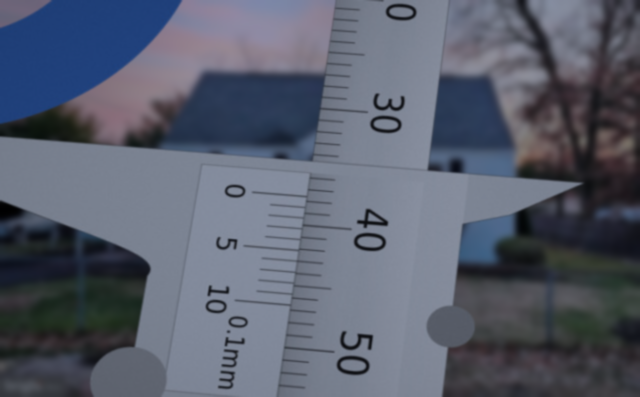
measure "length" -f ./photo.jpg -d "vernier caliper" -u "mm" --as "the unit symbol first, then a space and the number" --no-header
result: mm 37.6
